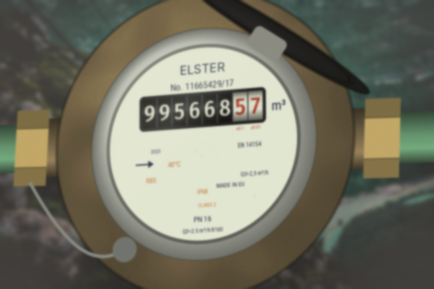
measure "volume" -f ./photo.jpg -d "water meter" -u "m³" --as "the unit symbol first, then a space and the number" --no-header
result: m³ 995668.57
